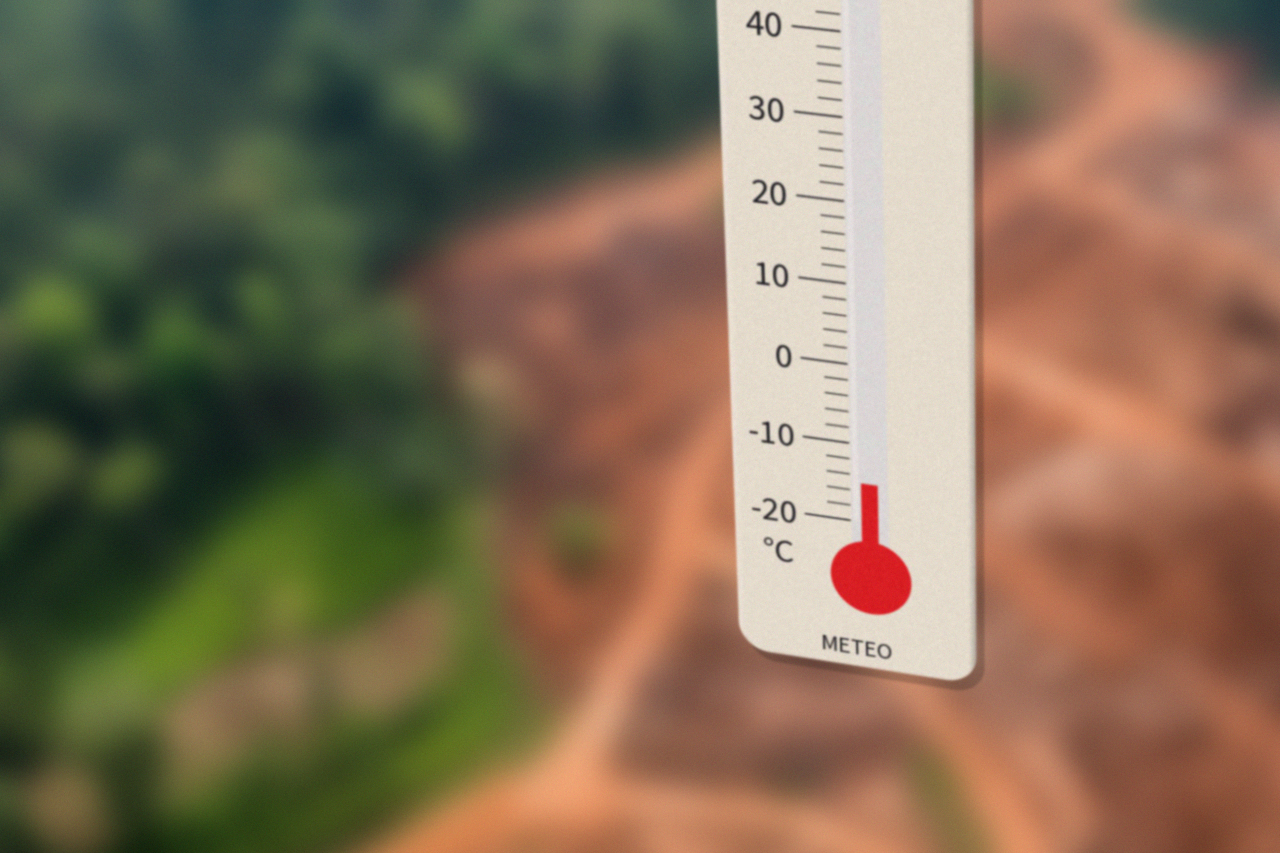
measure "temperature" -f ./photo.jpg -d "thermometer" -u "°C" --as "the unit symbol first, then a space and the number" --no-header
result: °C -15
